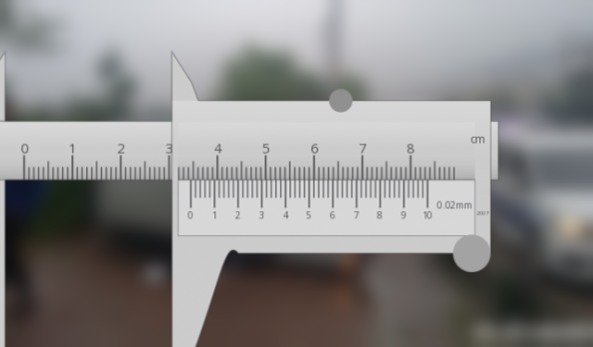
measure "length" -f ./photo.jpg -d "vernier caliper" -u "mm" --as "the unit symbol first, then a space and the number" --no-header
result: mm 34.5
